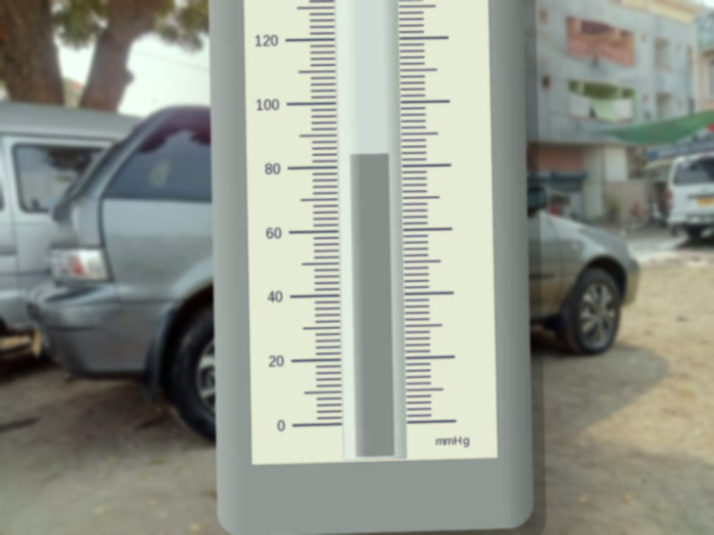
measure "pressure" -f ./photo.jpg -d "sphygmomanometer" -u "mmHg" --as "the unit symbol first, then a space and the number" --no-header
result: mmHg 84
